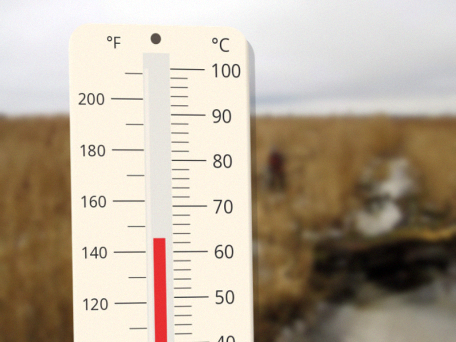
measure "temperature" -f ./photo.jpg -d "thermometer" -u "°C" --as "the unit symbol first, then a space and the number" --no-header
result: °C 63
